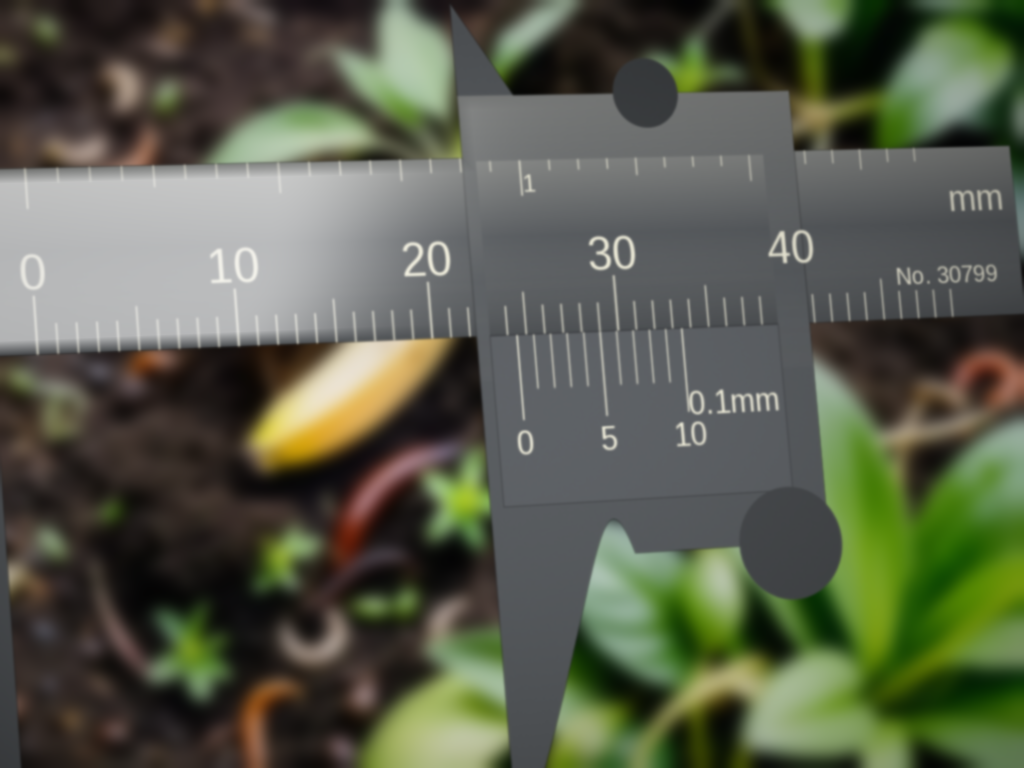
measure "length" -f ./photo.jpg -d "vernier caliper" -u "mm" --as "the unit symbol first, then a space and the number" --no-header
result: mm 24.5
